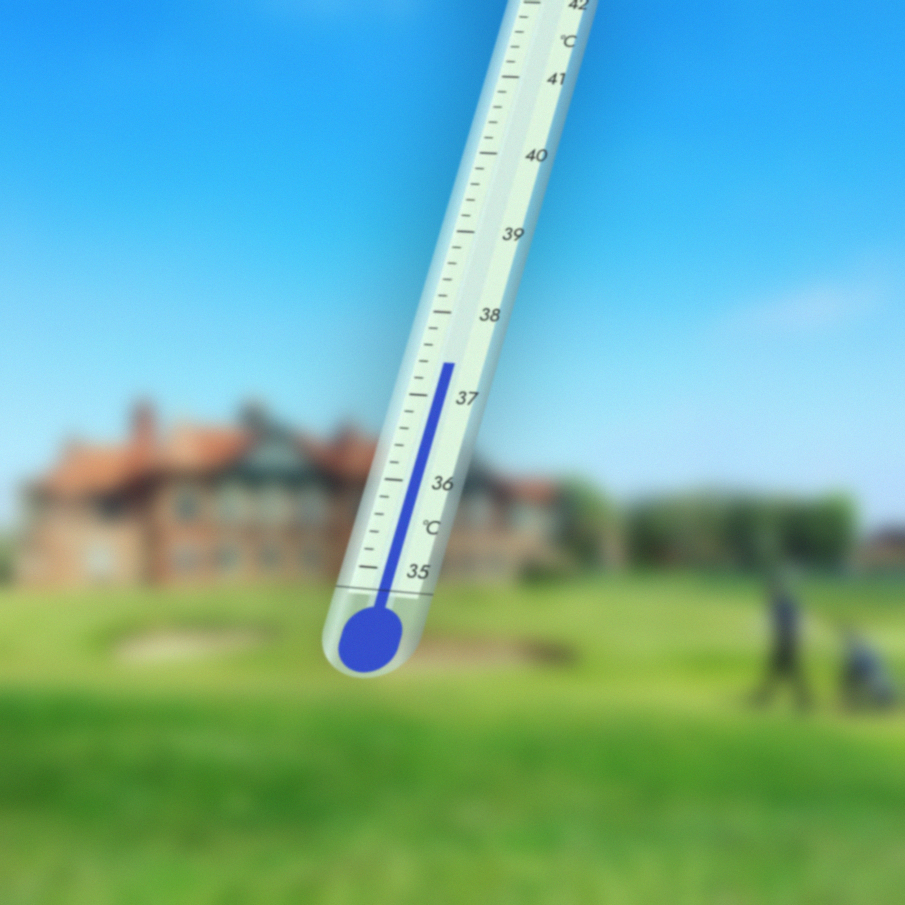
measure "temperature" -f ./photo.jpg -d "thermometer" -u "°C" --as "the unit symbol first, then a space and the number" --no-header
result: °C 37.4
